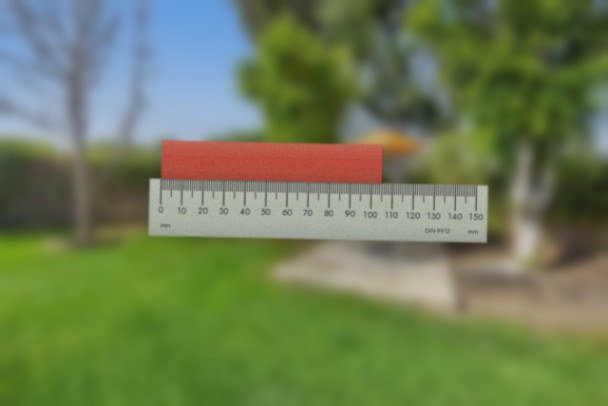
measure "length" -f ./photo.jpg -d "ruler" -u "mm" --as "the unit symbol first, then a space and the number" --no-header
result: mm 105
